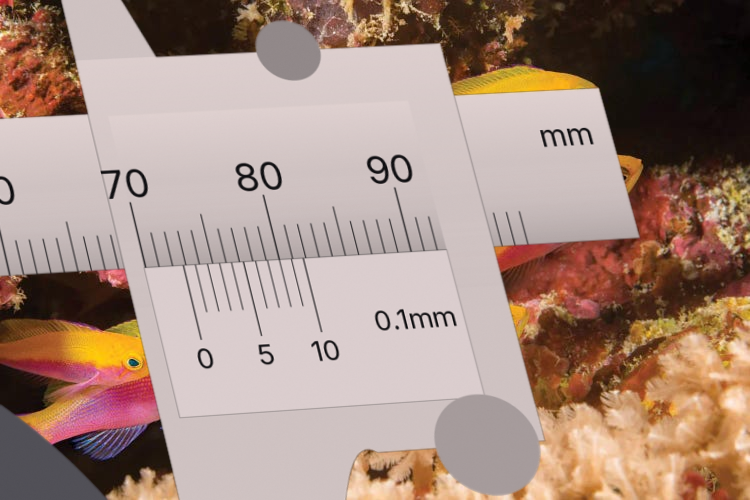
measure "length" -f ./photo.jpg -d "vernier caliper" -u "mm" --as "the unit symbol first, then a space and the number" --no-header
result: mm 72.8
